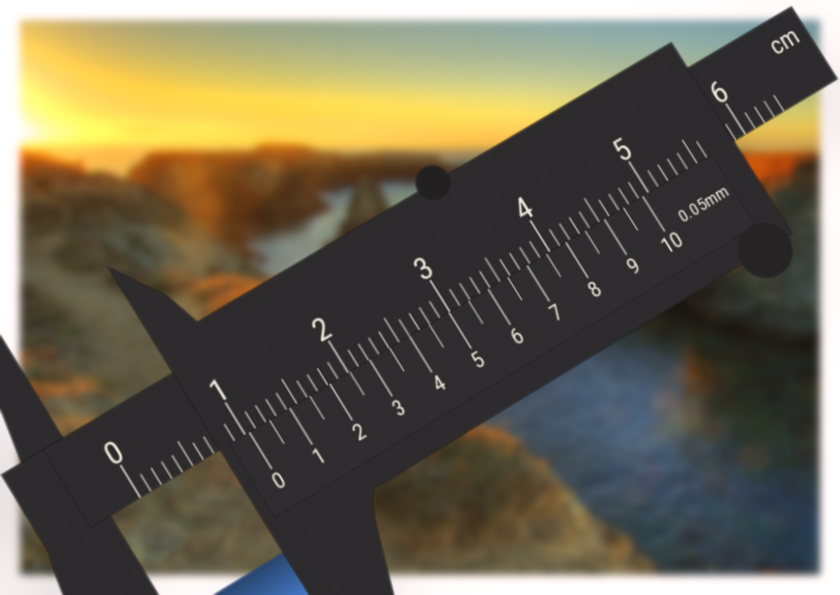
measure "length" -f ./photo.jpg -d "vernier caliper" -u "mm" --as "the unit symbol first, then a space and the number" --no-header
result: mm 10.4
